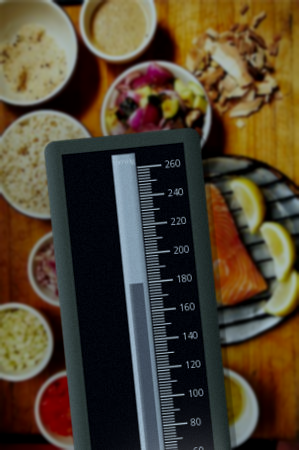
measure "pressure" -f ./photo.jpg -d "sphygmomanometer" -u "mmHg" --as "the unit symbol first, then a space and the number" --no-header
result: mmHg 180
